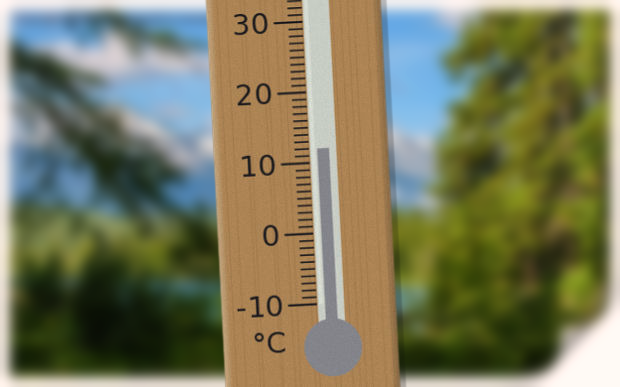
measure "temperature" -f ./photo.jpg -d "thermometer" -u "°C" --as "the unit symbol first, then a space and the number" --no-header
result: °C 12
